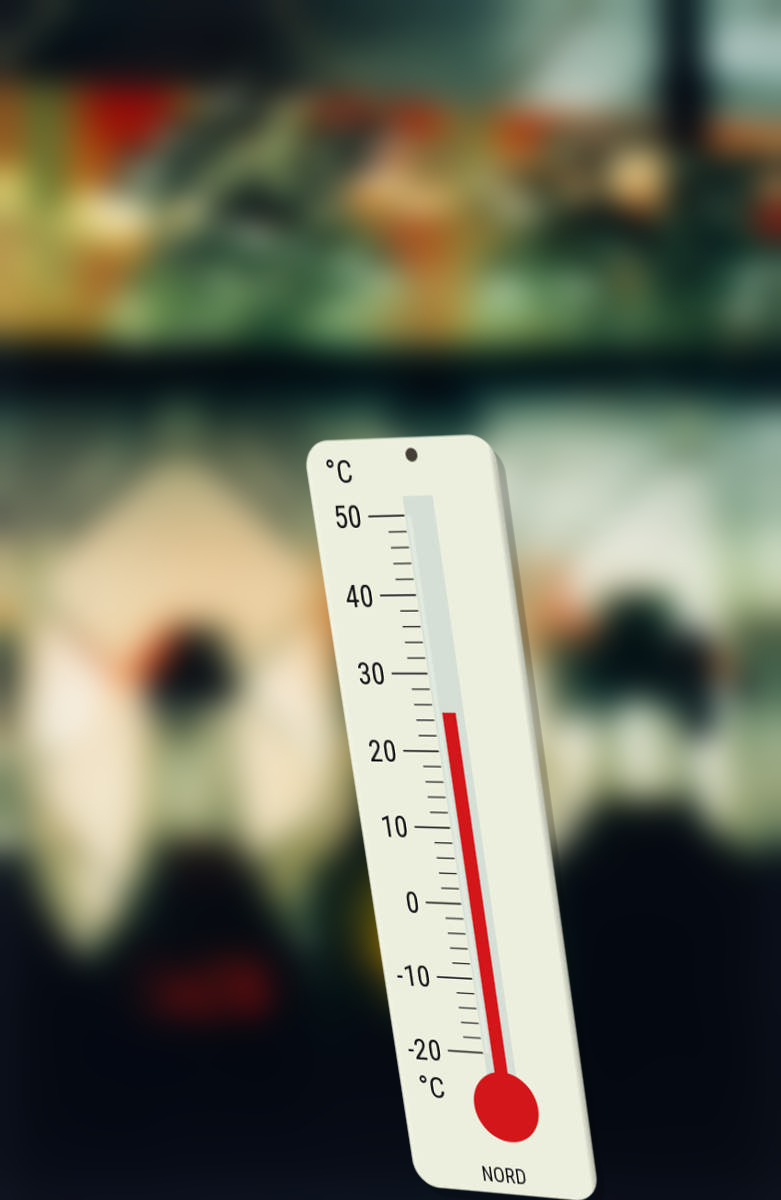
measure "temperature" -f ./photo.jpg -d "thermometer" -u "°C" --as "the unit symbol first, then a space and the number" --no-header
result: °C 25
